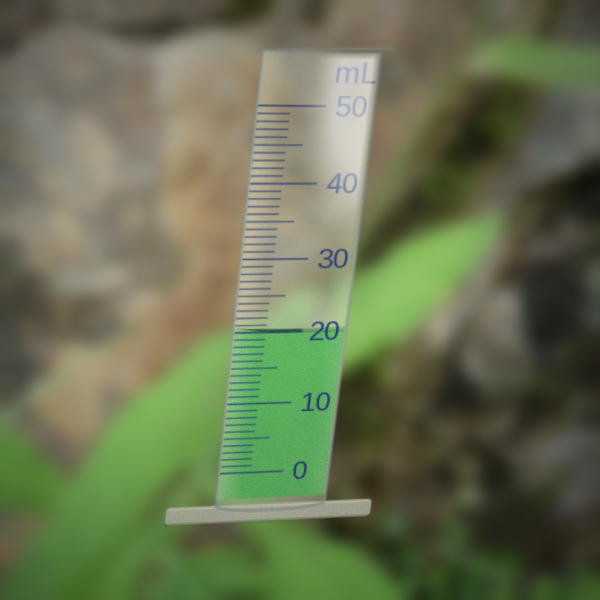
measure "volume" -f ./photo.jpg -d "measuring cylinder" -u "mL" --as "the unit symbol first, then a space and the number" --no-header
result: mL 20
